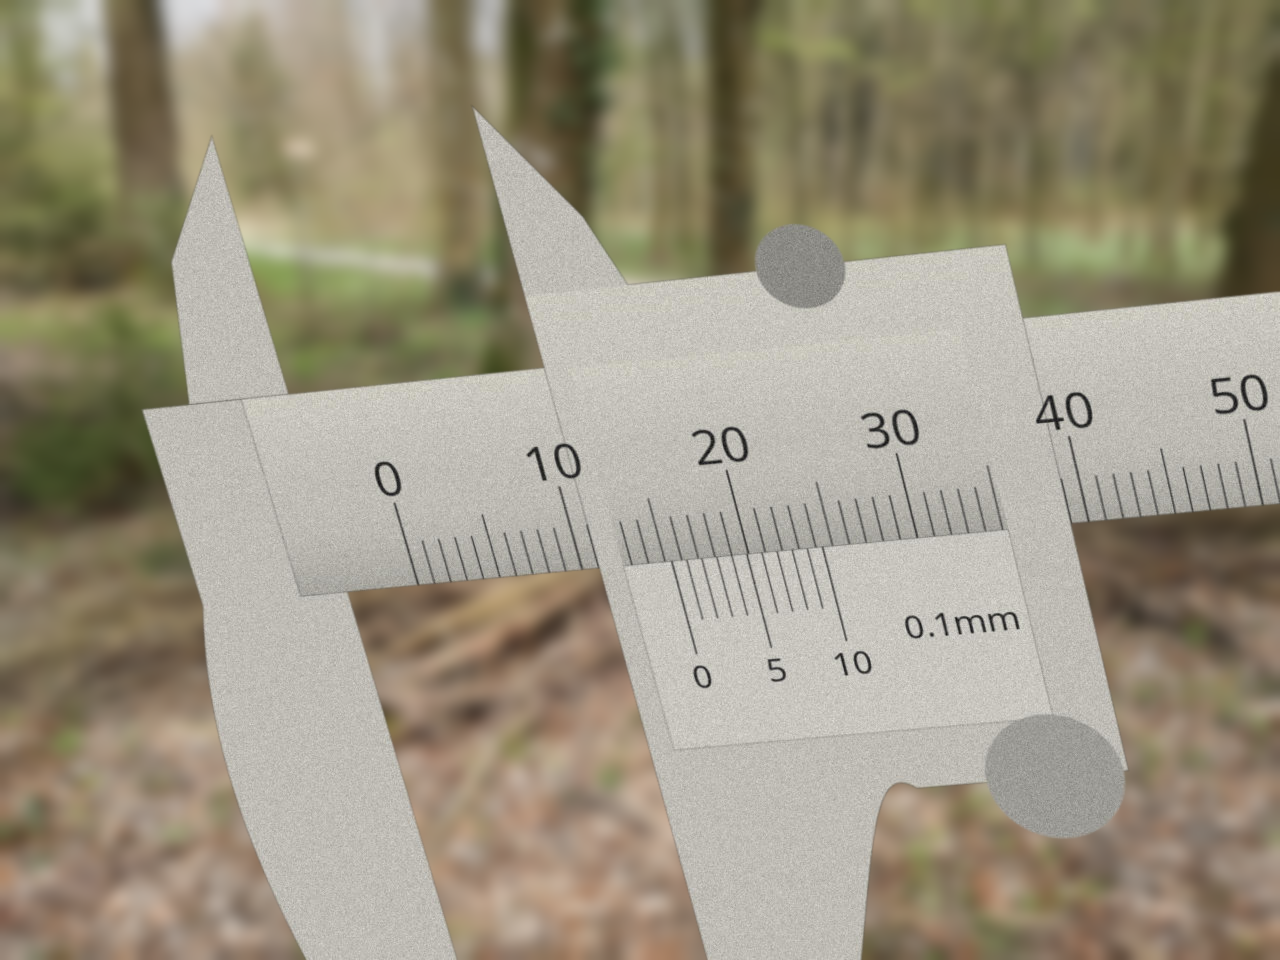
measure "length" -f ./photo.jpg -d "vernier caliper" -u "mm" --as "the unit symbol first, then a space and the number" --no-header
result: mm 15.4
